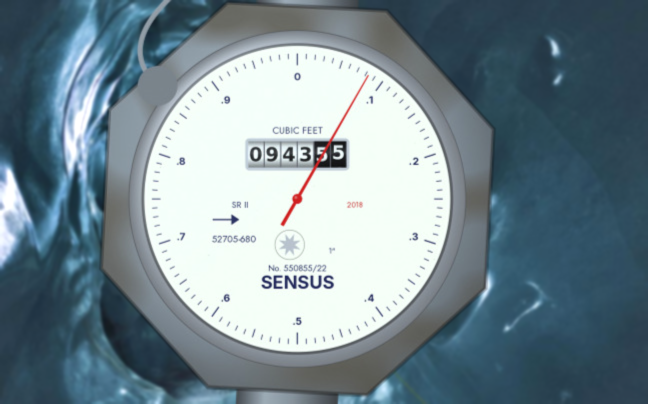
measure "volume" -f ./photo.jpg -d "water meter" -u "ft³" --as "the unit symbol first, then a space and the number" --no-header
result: ft³ 94355.08
